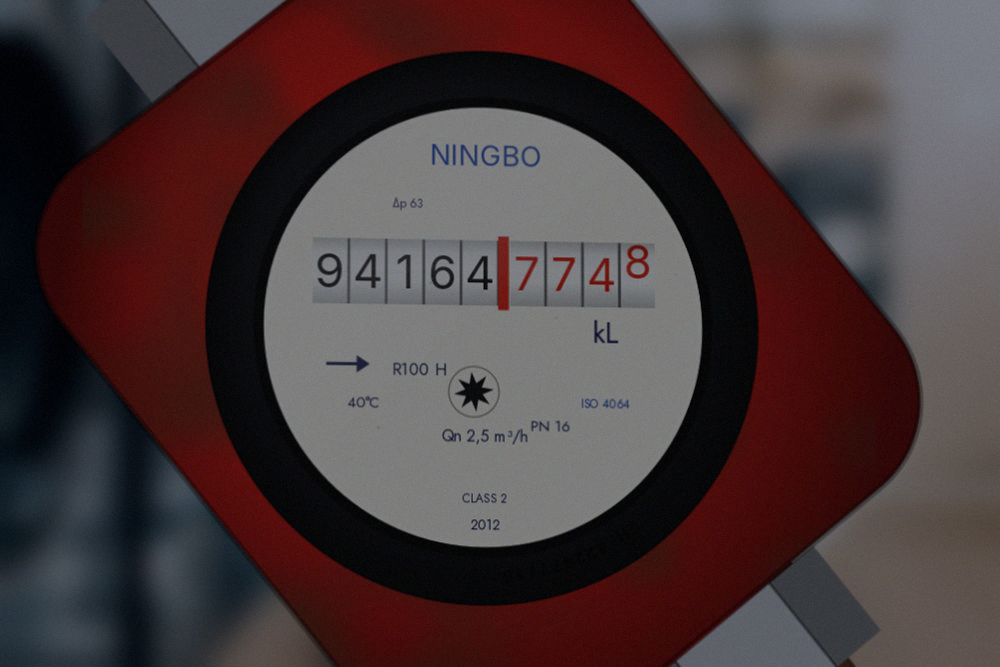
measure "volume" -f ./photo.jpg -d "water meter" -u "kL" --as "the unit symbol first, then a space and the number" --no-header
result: kL 94164.7748
